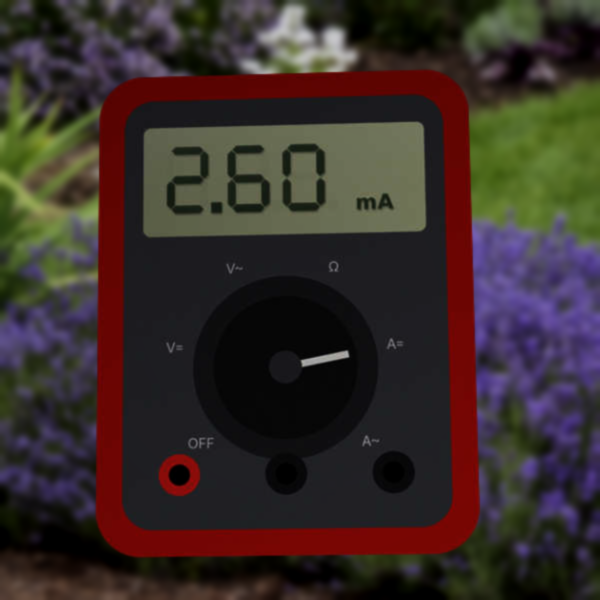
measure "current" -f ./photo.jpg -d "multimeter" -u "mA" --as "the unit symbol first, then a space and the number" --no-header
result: mA 2.60
